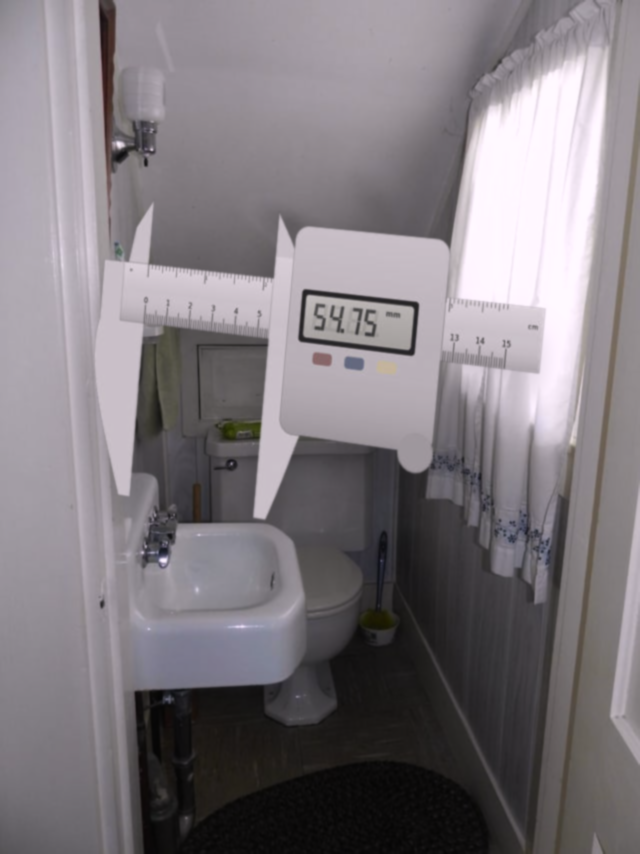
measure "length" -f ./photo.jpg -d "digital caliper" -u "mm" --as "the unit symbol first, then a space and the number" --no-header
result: mm 54.75
